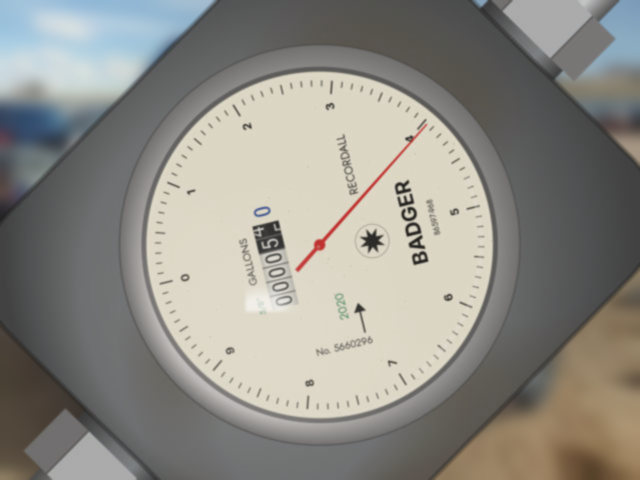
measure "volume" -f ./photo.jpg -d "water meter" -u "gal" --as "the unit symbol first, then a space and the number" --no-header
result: gal 544.0
